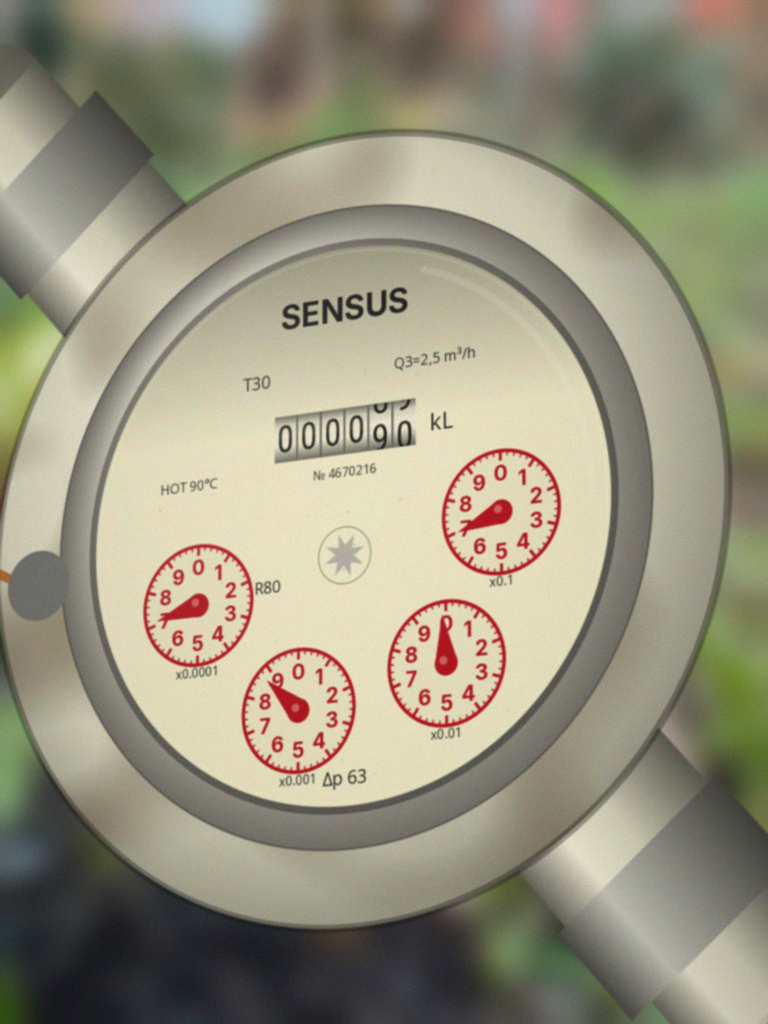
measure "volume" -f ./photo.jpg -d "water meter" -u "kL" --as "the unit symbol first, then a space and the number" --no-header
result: kL 89.6987
